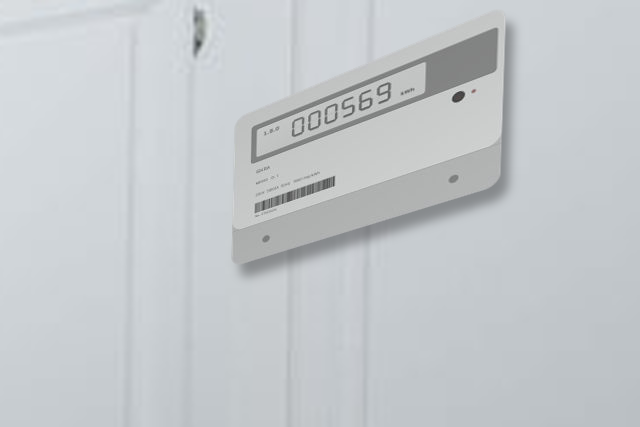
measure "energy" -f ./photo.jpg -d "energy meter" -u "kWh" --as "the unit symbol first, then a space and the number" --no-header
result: kWh 569
